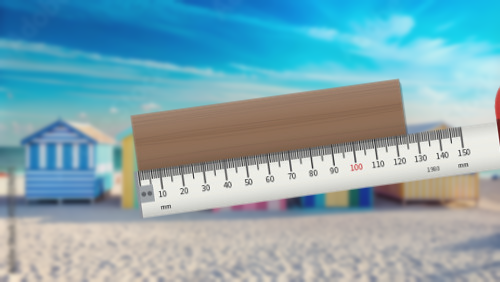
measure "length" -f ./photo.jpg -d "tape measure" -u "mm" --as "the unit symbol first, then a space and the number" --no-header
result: mm 125
